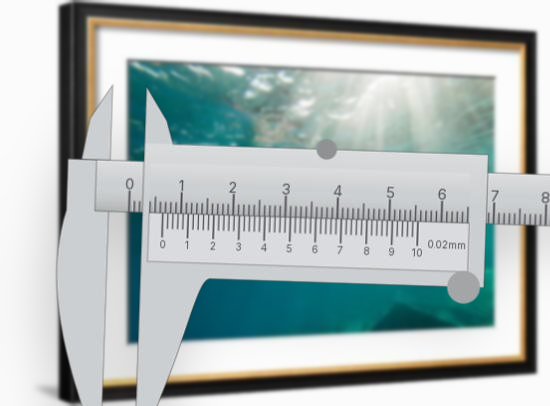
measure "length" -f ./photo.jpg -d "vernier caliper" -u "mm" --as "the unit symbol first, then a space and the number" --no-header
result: mm 6.5
